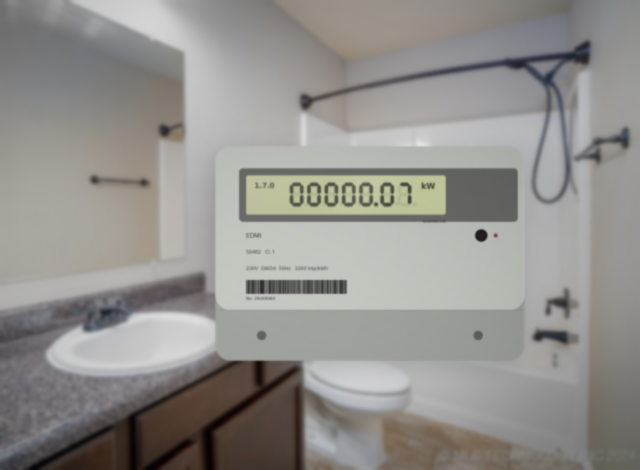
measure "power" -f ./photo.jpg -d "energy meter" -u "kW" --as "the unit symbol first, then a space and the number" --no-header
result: kW 0.07
